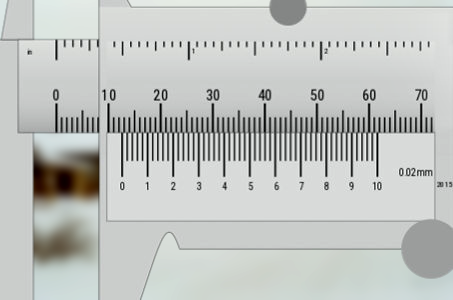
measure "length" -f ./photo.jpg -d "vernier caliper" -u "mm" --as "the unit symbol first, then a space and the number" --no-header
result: mm 12.6
